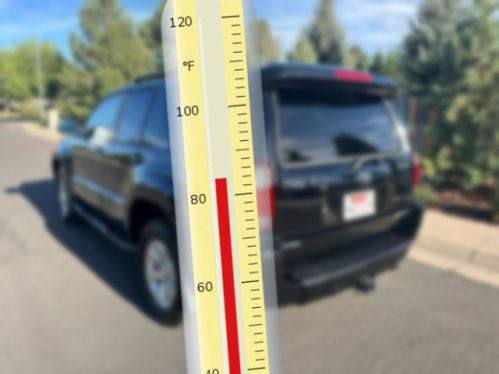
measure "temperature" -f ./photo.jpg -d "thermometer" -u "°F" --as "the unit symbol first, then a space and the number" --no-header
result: °F 84
